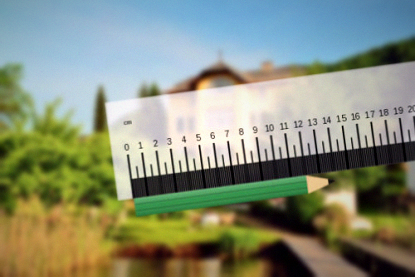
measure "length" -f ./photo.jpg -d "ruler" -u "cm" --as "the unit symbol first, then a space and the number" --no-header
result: cm 14
